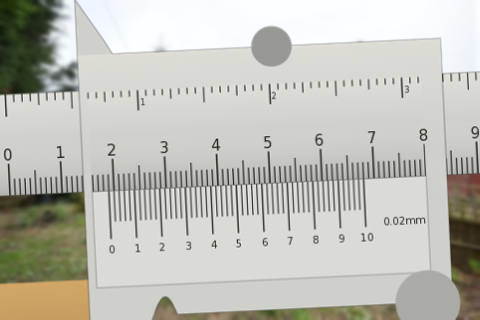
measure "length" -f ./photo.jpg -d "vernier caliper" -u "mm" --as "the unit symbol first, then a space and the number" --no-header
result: mm 19.0
